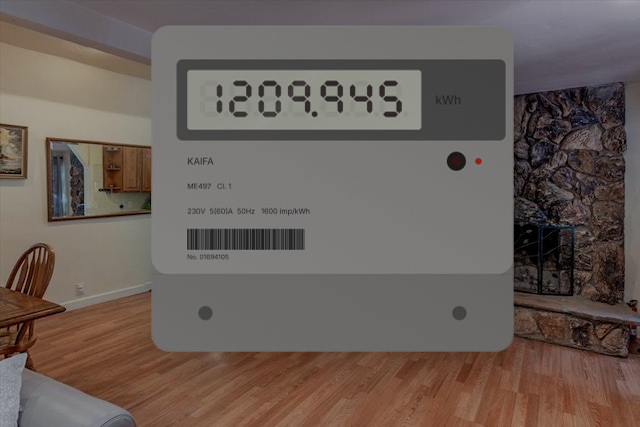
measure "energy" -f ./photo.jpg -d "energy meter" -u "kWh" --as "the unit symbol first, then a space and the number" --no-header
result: kWh 1209.945
